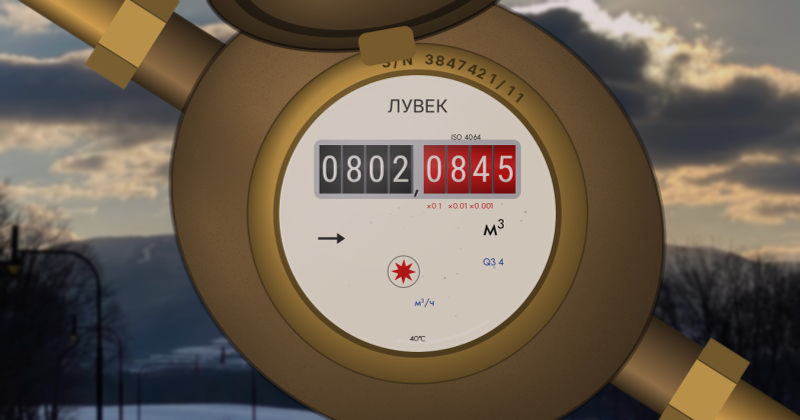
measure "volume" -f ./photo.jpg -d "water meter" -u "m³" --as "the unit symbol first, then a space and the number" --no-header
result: m³ 802.0845
